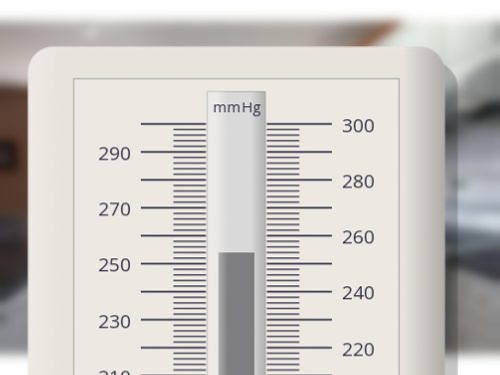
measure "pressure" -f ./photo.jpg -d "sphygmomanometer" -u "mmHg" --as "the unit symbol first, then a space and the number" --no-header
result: mmHg 254
